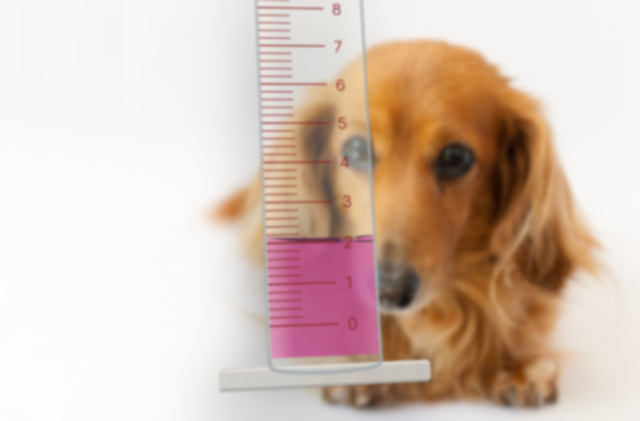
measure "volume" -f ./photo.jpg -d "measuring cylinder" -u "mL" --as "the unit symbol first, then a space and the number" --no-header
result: mL 2
